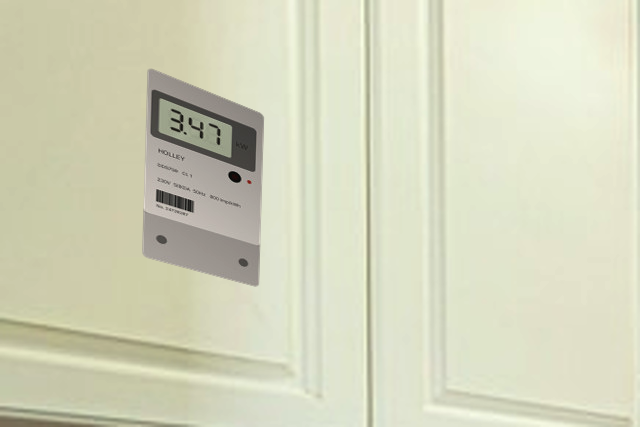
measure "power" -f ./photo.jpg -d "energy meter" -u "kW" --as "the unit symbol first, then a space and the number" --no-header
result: kW 3.47
